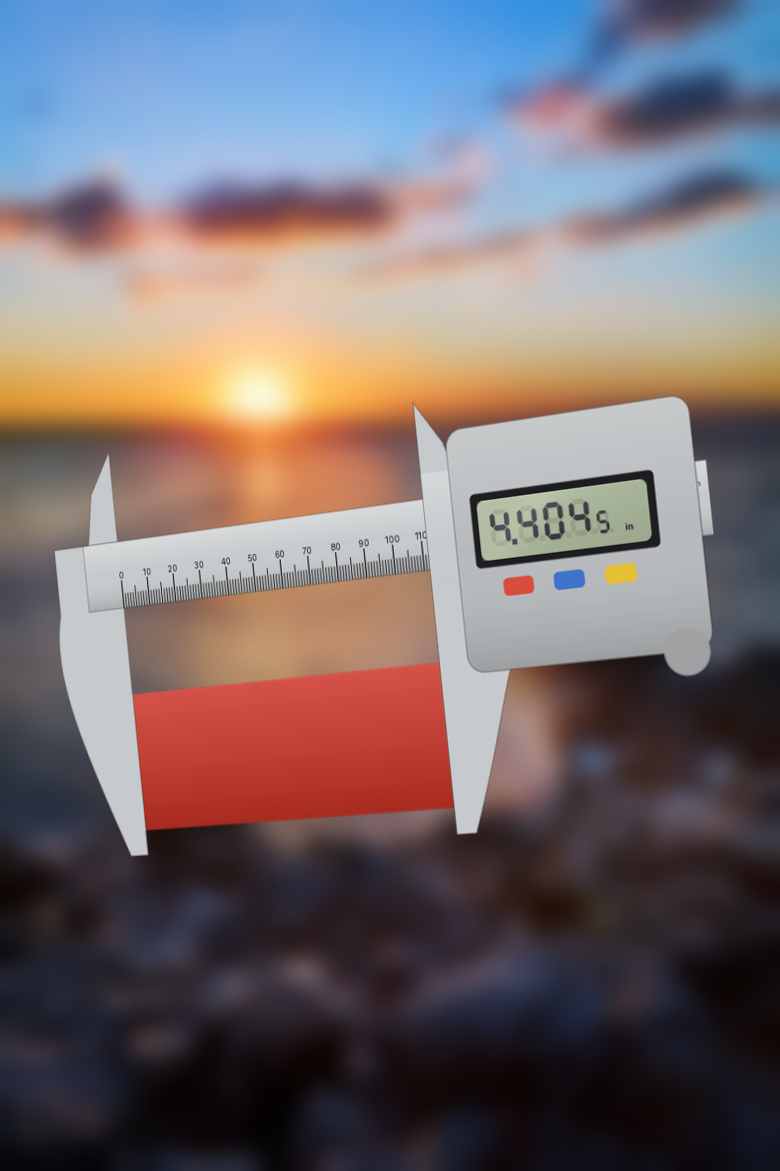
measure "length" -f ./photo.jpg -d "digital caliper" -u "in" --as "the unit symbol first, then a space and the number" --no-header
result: in 4.4045
